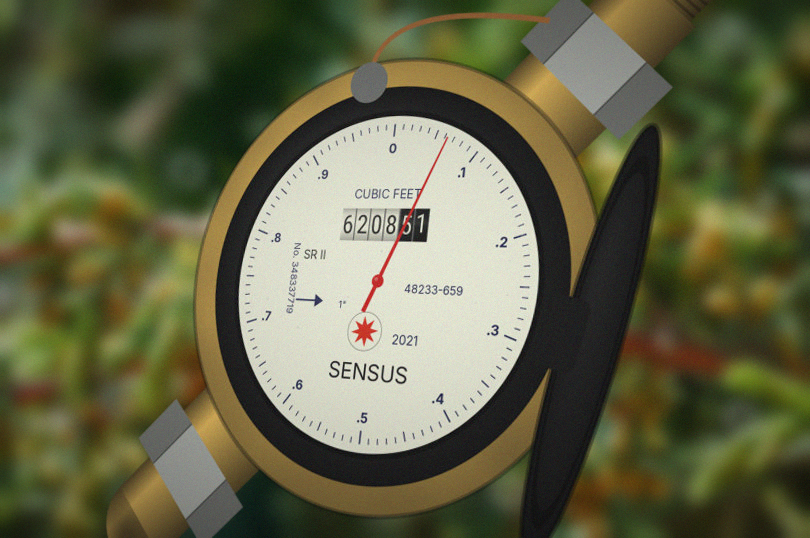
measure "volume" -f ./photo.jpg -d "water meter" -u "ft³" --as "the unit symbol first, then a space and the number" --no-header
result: ft³ 620851.06
